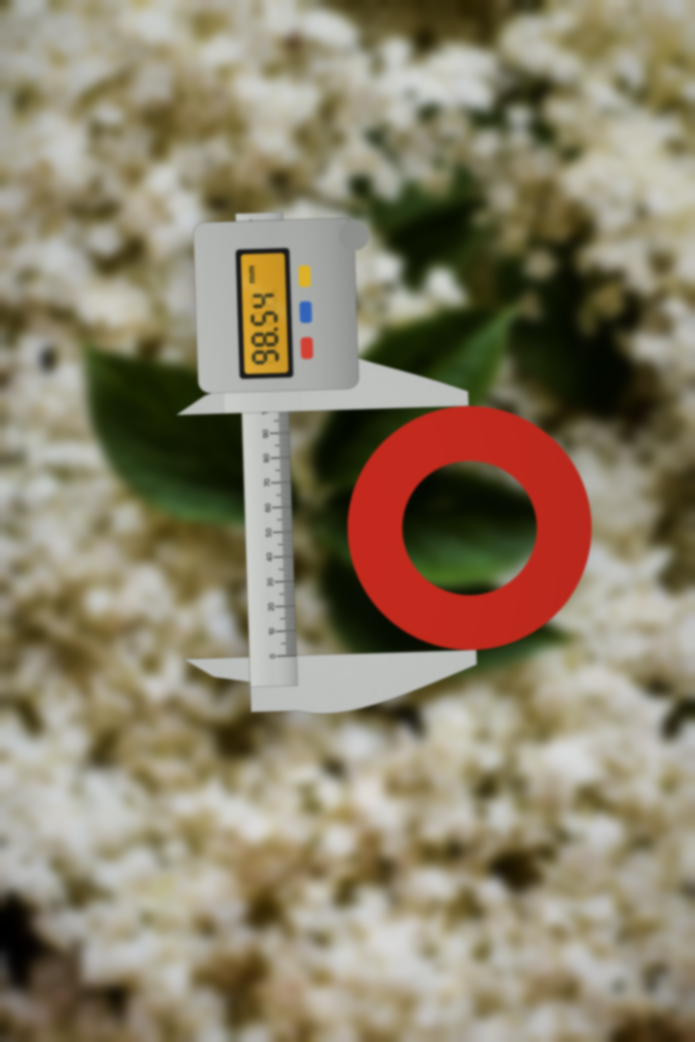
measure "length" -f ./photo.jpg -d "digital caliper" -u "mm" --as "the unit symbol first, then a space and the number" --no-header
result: mm 98.54
